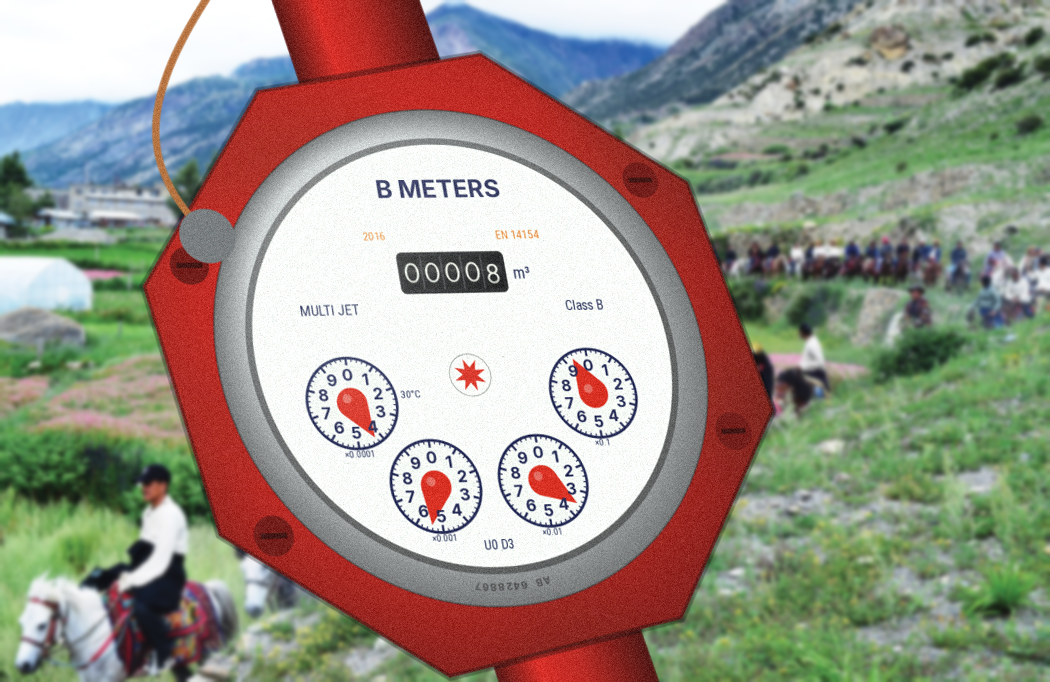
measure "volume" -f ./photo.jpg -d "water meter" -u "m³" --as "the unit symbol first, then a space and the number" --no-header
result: m³ 7.9354
